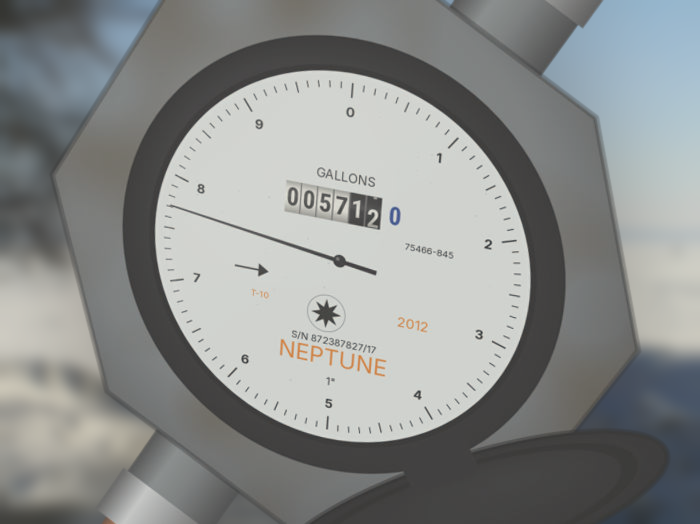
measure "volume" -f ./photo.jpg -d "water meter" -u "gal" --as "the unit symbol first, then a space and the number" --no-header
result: gal 57117.7
